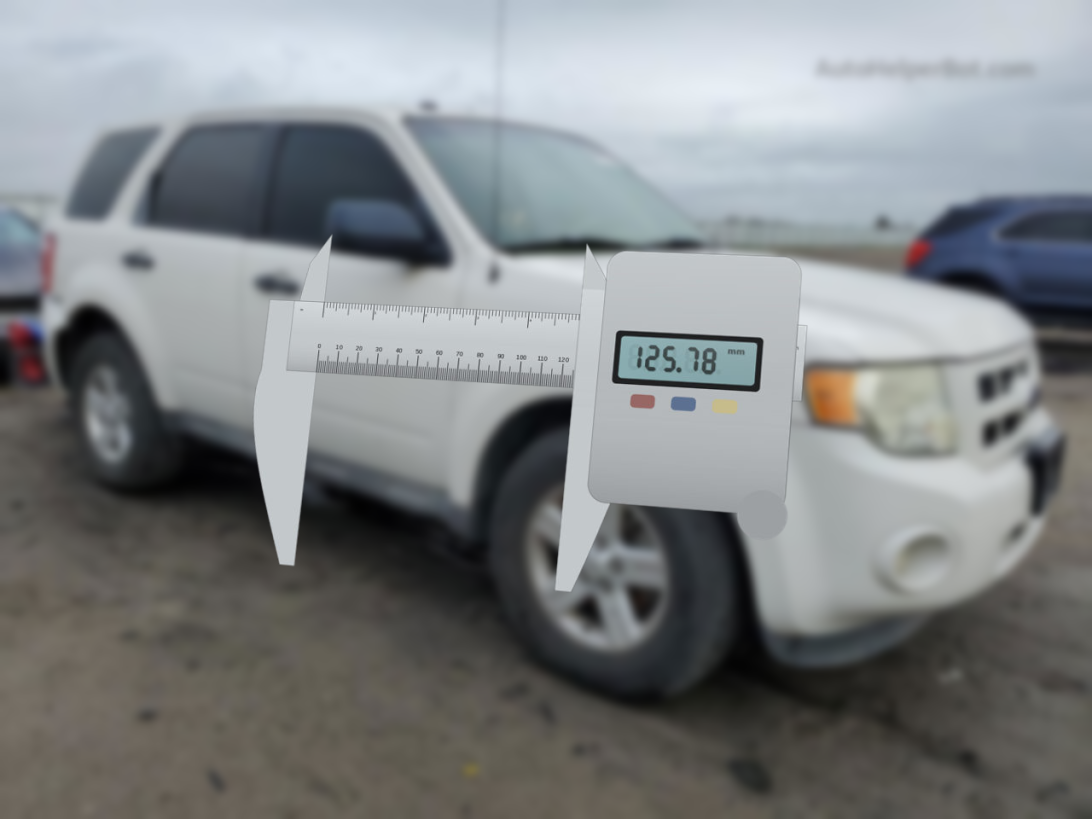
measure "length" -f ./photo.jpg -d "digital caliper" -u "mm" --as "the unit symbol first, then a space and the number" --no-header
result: mm 125.78
